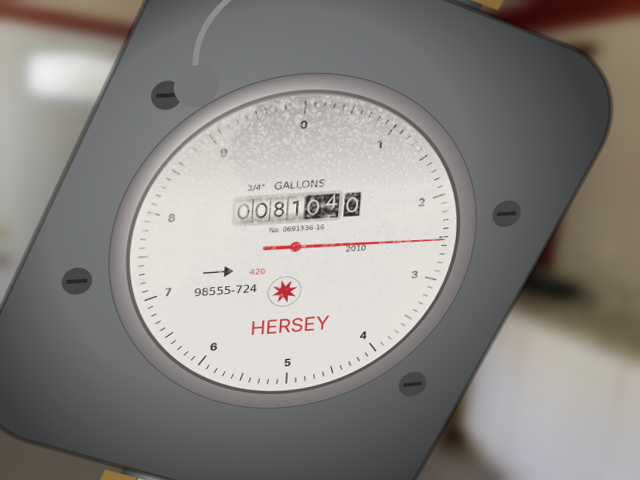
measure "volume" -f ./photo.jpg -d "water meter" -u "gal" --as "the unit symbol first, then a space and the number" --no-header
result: gal 81042.5
